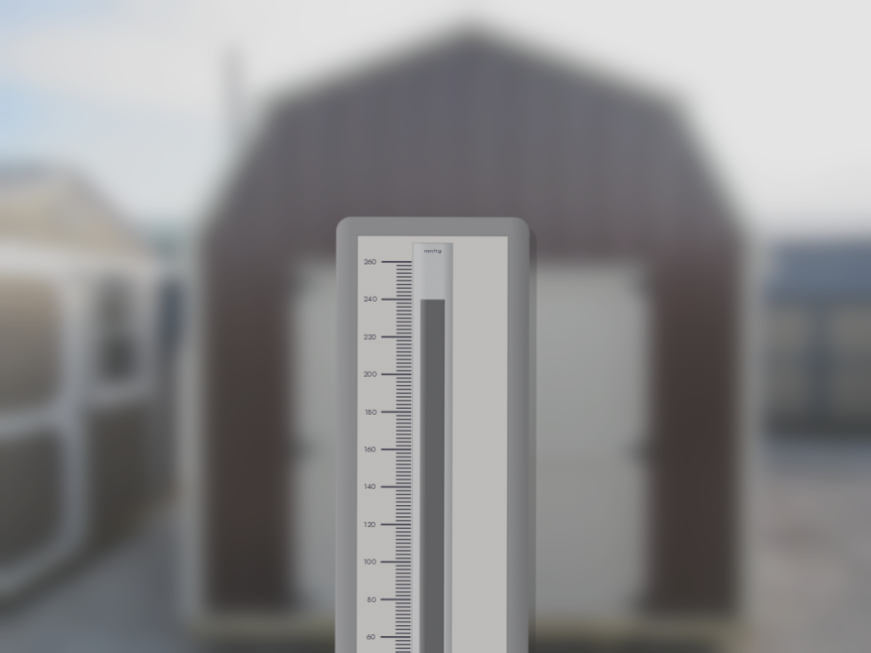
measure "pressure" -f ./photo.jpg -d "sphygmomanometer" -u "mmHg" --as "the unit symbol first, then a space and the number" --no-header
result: mmHg 240
